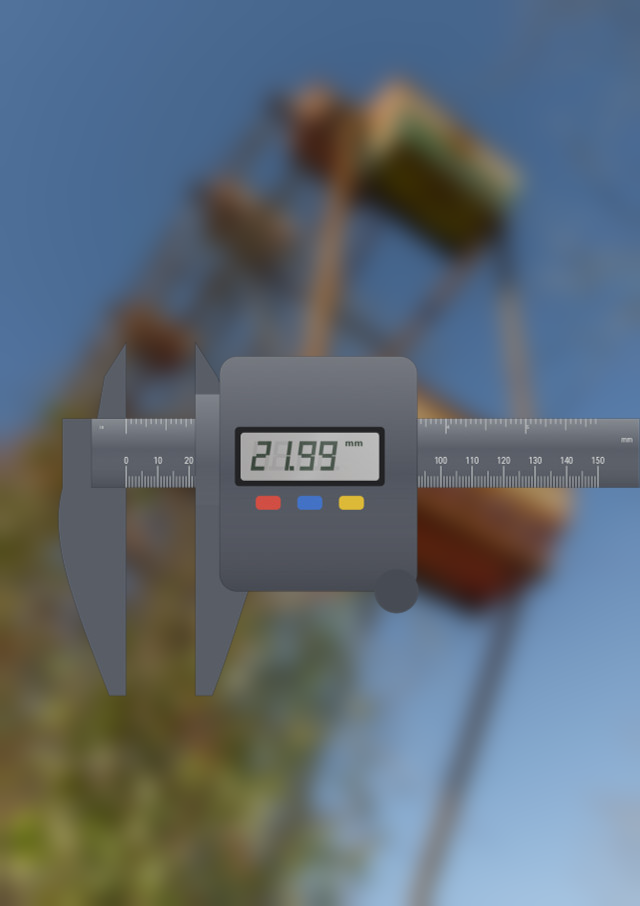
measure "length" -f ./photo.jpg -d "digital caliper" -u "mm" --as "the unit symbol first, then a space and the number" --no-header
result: mm 21.99
